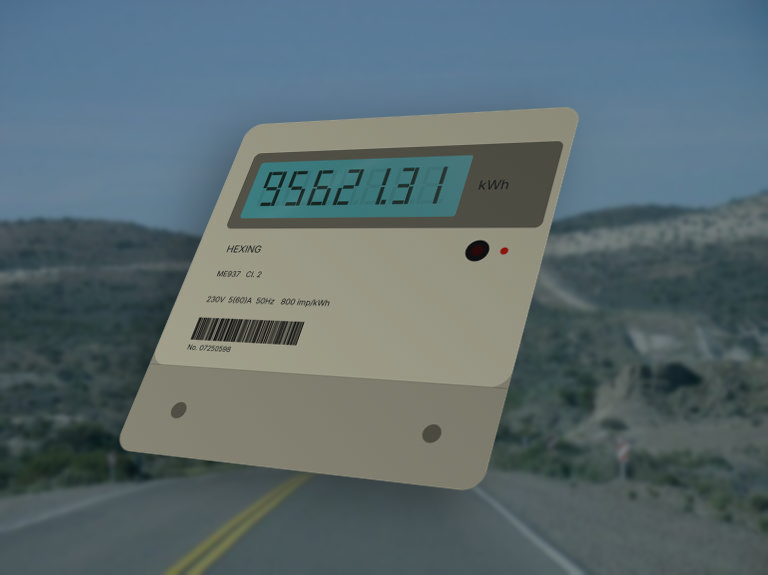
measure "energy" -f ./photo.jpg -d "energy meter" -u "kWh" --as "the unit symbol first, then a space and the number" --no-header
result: kWh 95621.31
